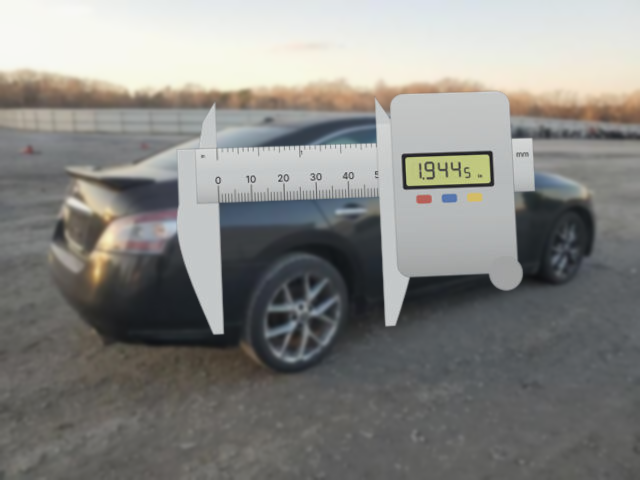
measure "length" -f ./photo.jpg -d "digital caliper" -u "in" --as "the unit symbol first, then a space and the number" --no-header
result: in 1.9445
